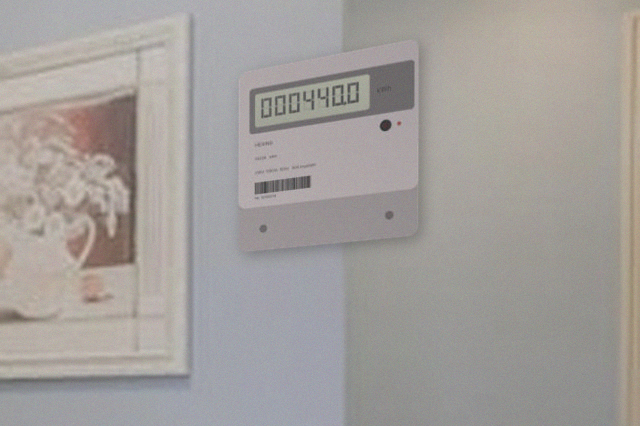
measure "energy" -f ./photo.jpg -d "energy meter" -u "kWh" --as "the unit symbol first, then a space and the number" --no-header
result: kWh 440.0
